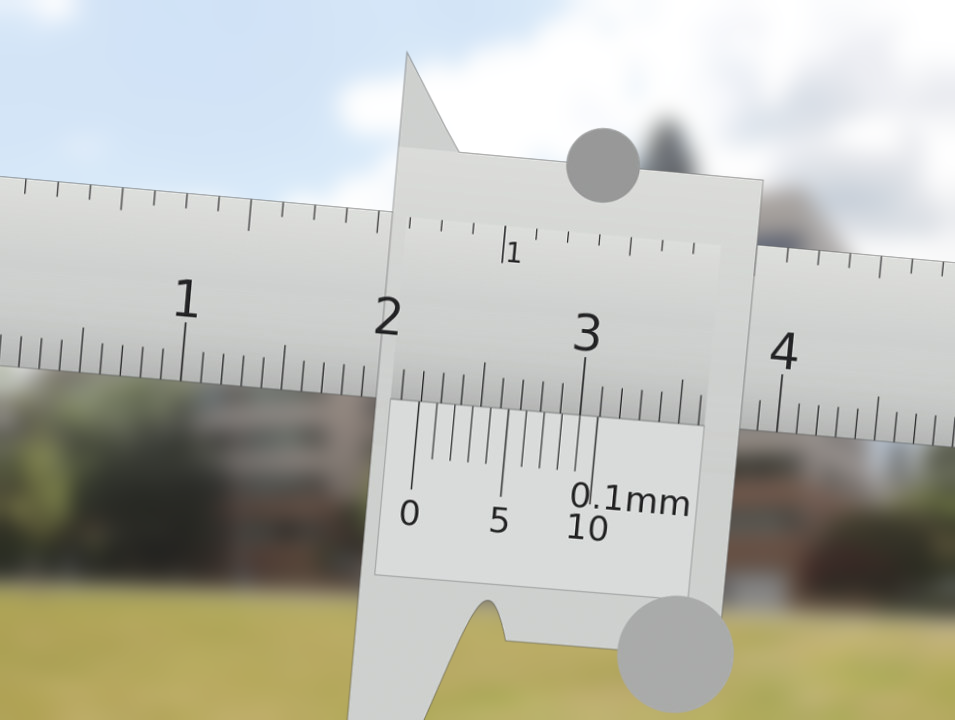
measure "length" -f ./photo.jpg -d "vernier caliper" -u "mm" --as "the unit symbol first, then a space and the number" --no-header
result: mm 21.9
